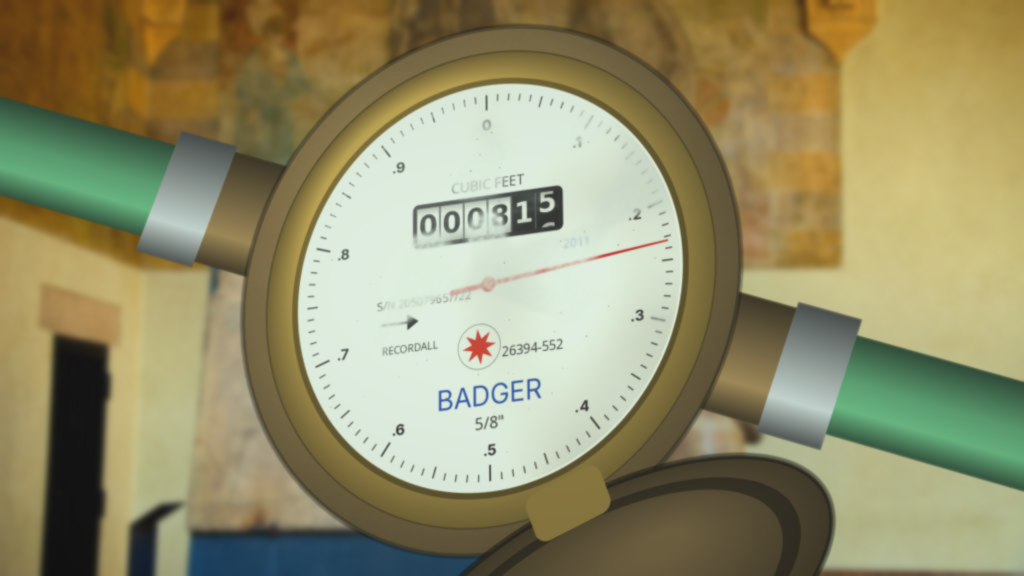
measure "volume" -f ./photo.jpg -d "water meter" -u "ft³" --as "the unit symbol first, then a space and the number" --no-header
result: ft³ 815.23
